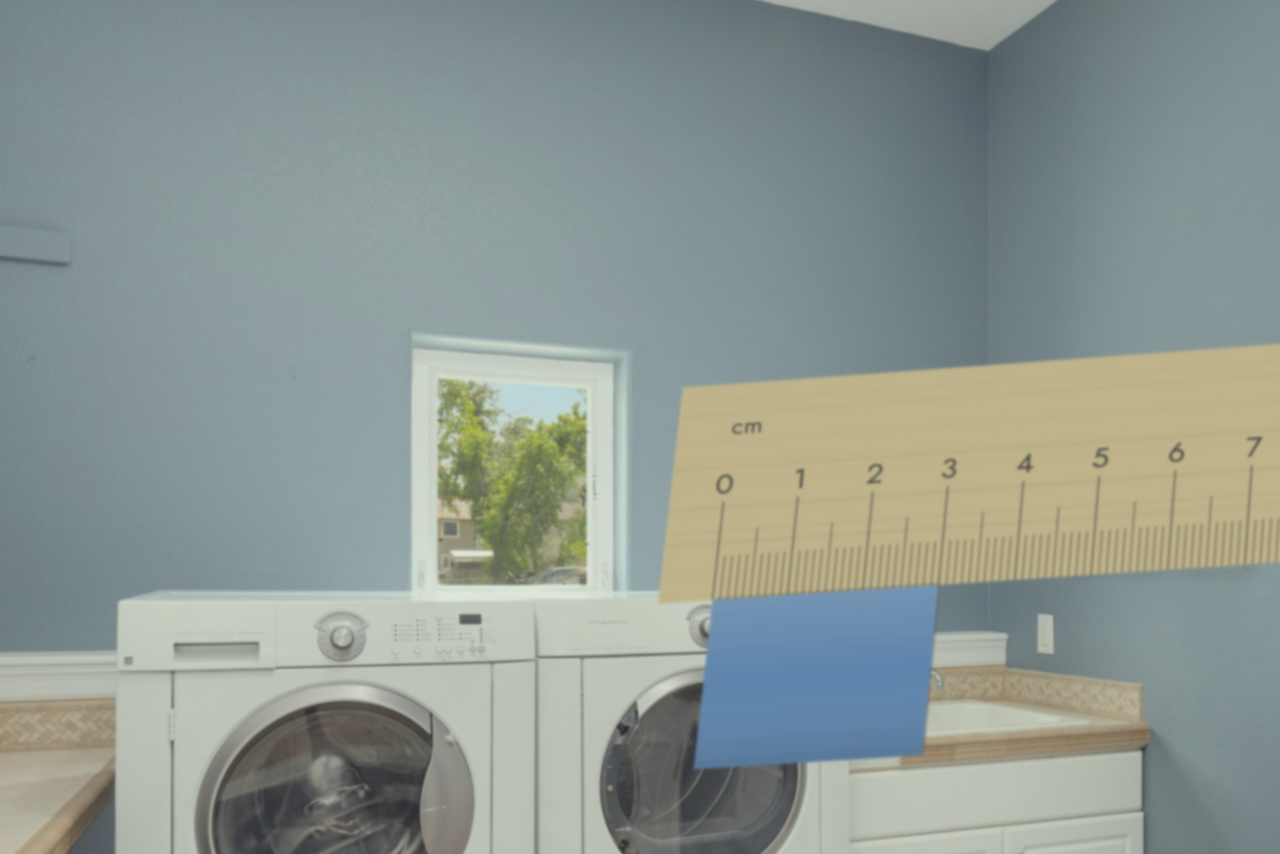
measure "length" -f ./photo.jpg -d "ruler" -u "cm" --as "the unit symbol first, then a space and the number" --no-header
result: cm 3
